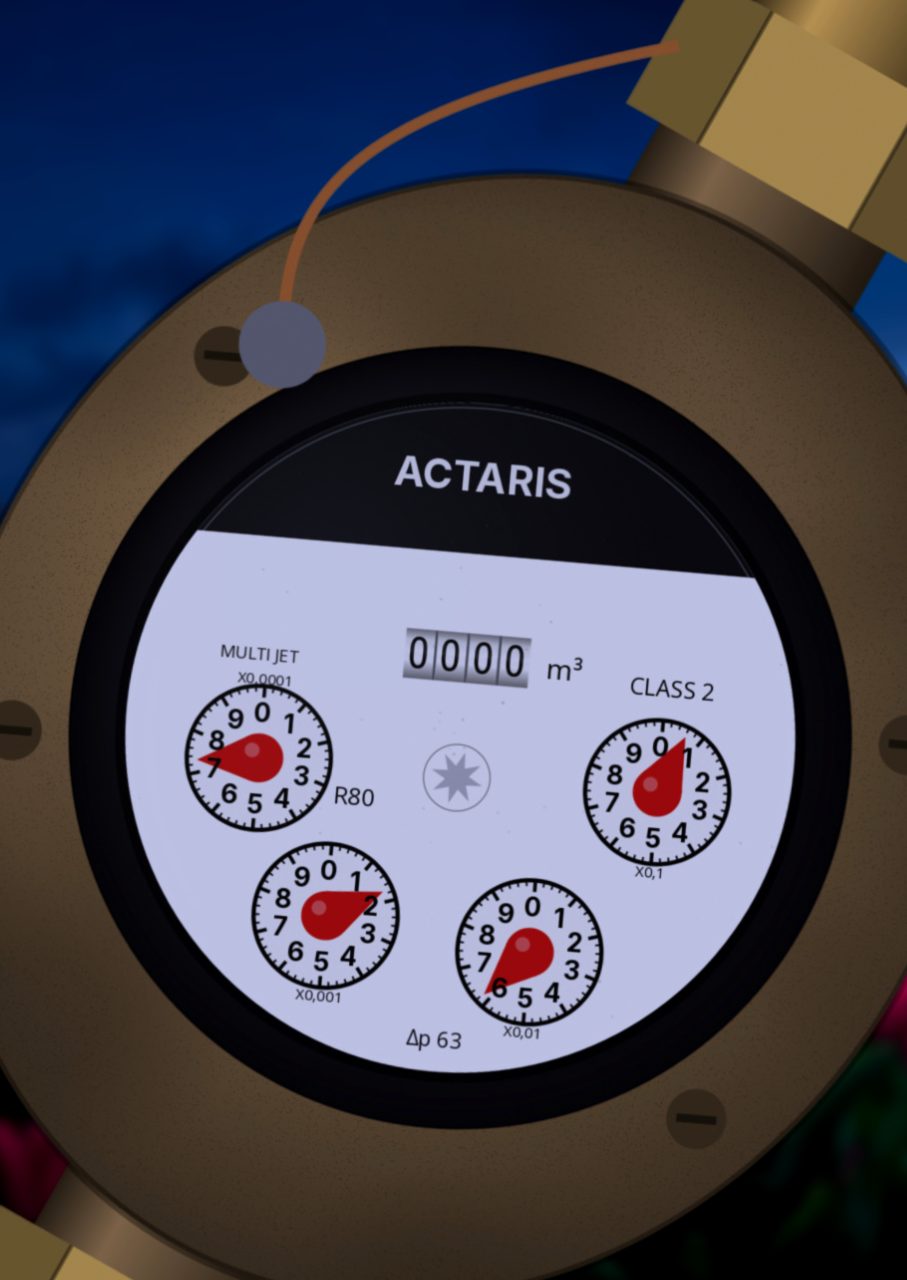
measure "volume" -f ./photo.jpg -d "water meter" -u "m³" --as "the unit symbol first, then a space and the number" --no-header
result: m³ 0.0617
